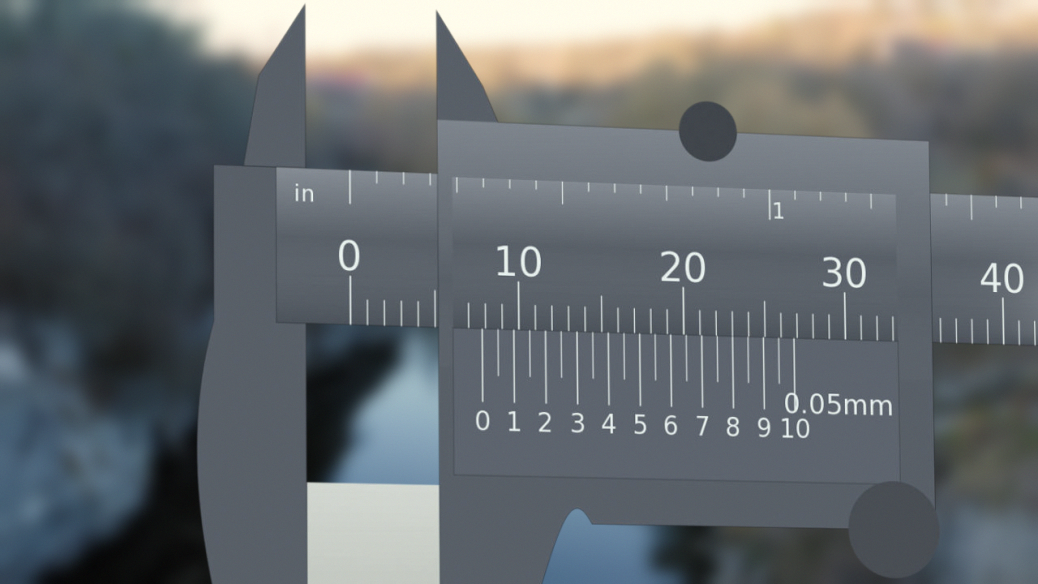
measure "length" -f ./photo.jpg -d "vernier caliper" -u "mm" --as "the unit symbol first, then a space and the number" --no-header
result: mm 7.8
